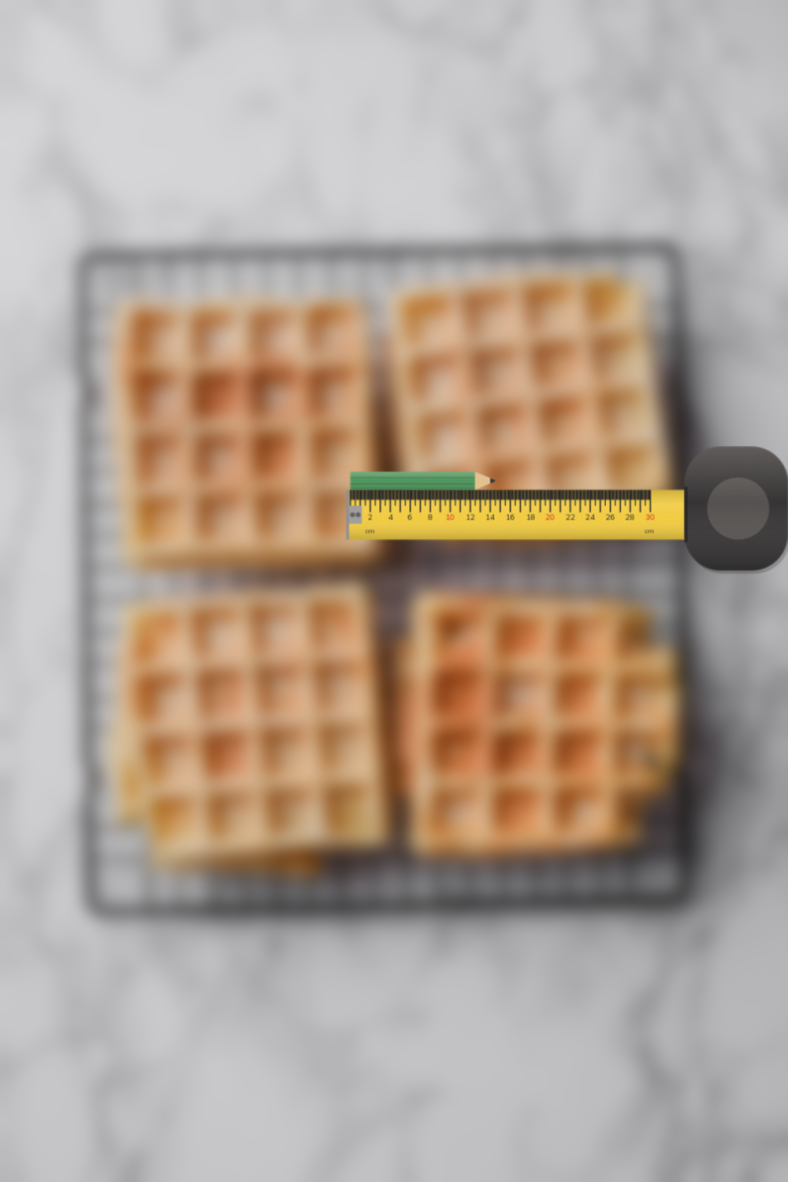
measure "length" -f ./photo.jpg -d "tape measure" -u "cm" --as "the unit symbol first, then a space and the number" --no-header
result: cm 14.5
